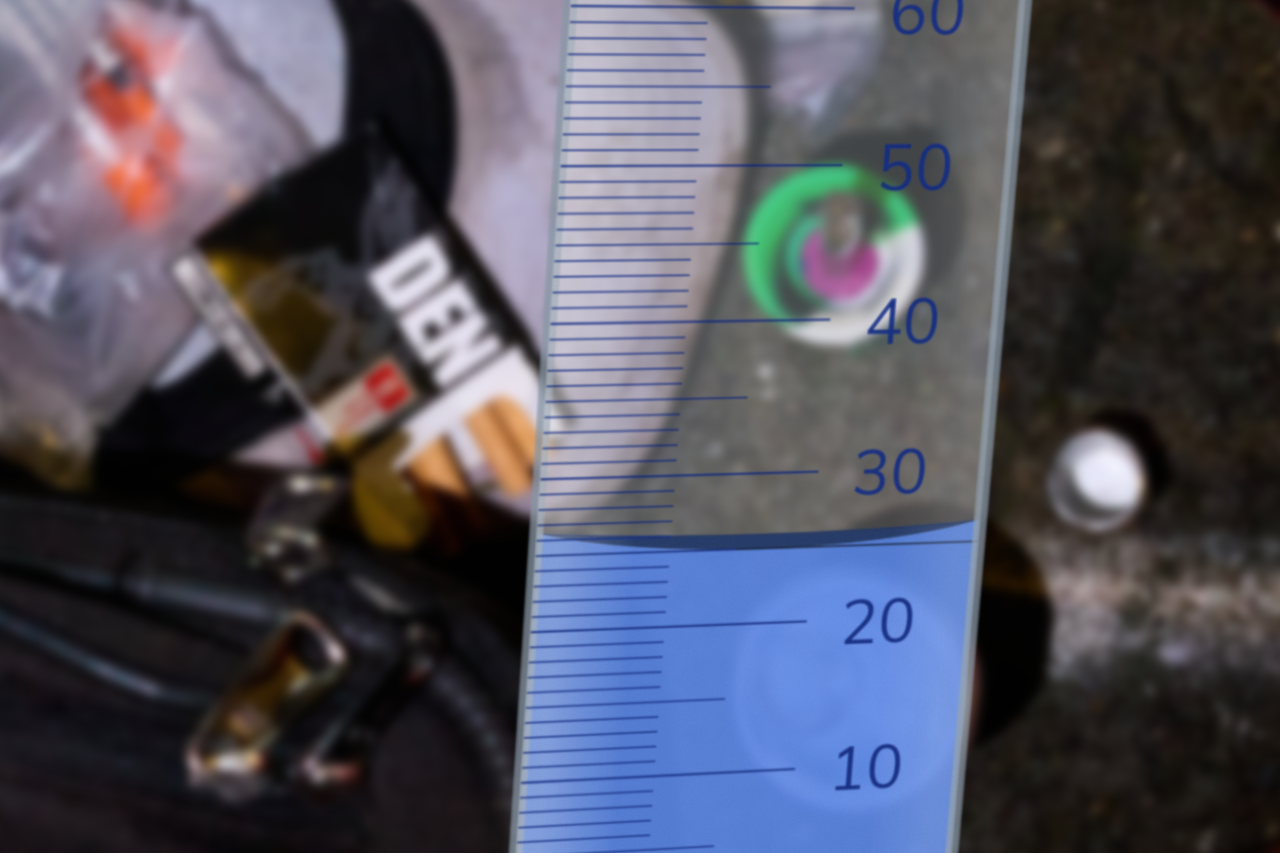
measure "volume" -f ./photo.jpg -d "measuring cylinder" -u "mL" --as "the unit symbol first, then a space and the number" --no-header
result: mL 25
